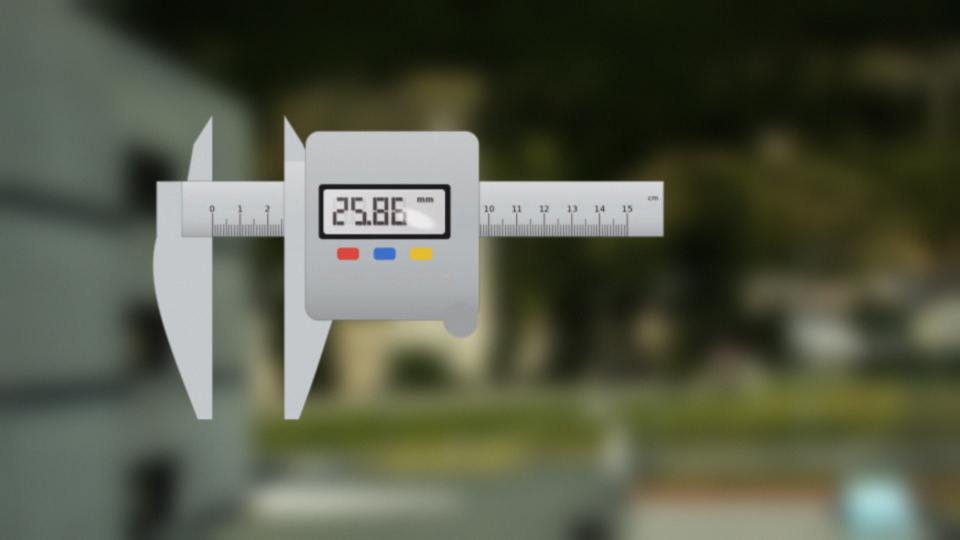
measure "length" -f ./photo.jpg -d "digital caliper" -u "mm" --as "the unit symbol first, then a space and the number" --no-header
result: mm 25.86
